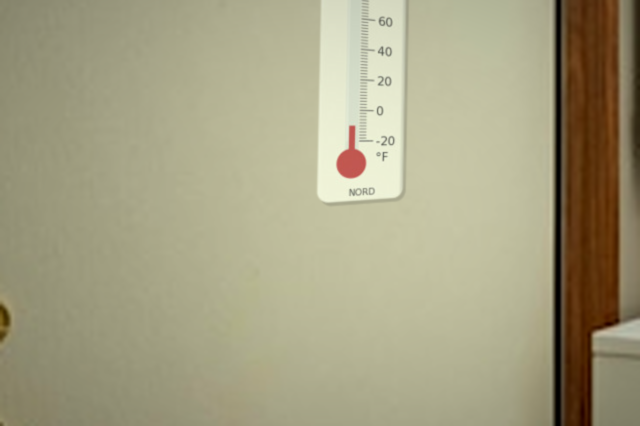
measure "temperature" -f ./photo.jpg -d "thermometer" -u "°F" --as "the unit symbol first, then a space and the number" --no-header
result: °F -10
